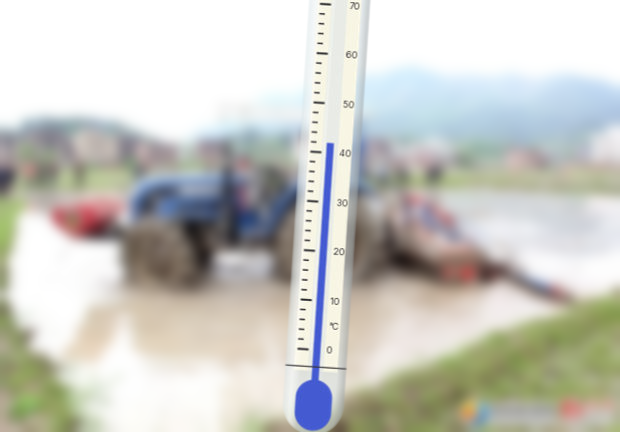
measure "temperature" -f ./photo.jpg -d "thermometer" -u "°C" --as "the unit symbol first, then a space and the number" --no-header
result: °C 42
